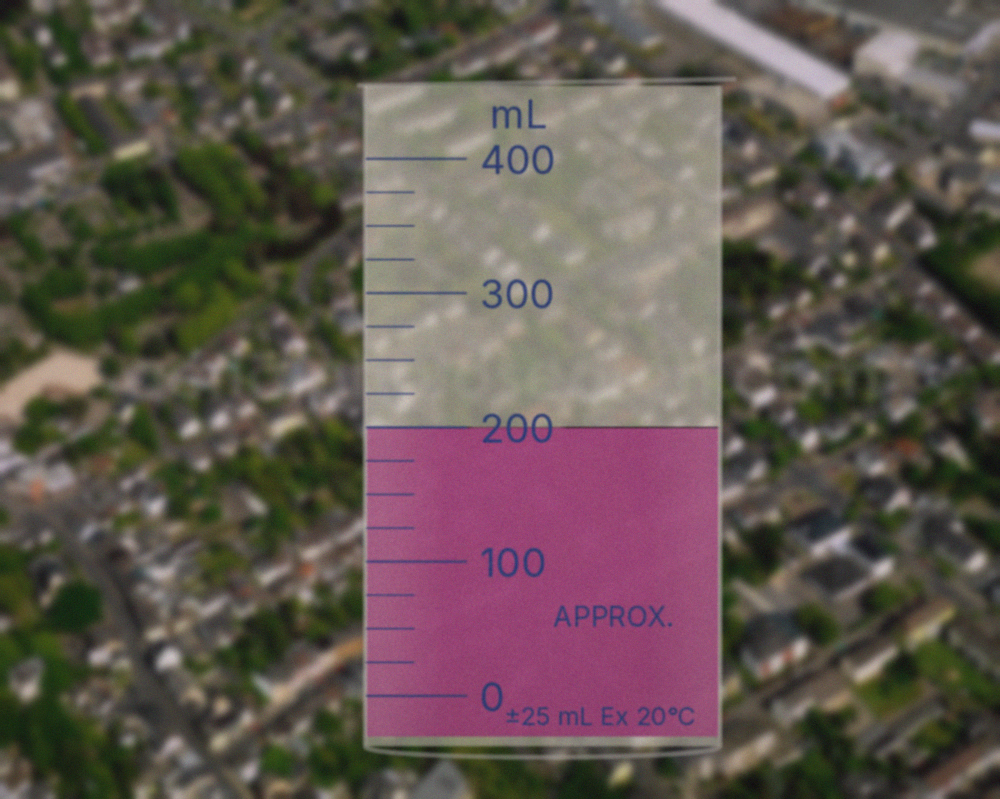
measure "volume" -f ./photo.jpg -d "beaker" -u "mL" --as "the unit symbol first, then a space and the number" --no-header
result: mL 200
